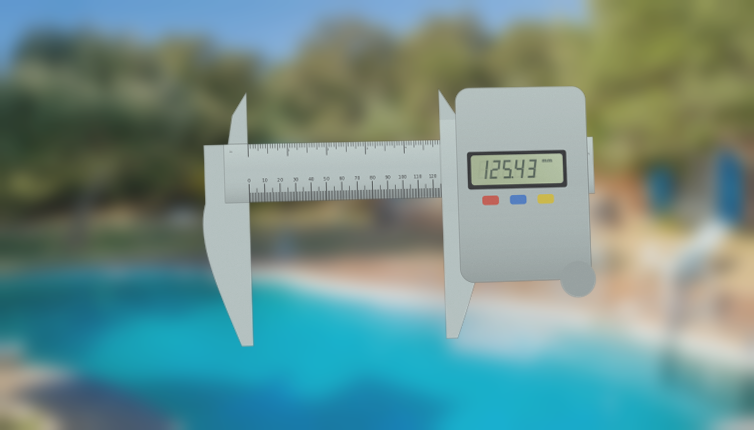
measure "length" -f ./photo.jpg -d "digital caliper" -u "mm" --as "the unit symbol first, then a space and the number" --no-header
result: mm 125.43
